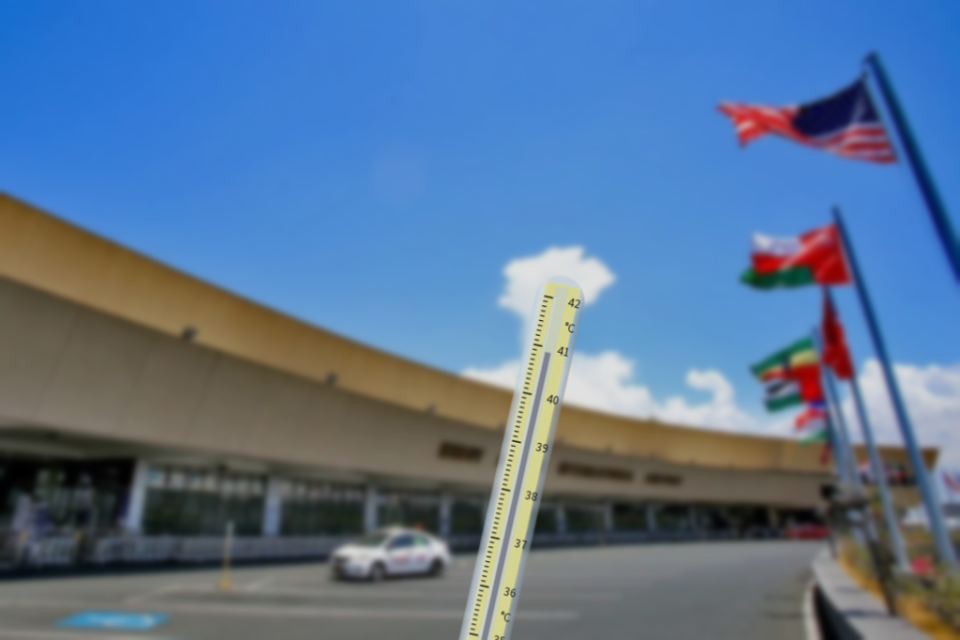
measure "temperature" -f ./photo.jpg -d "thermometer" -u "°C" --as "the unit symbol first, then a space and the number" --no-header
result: °C 40.9
